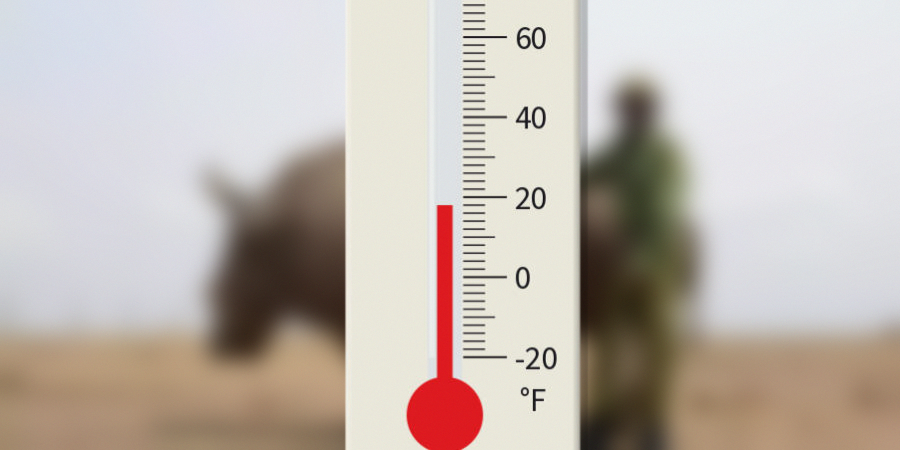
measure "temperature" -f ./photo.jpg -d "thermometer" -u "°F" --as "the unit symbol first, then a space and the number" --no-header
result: °F 18
